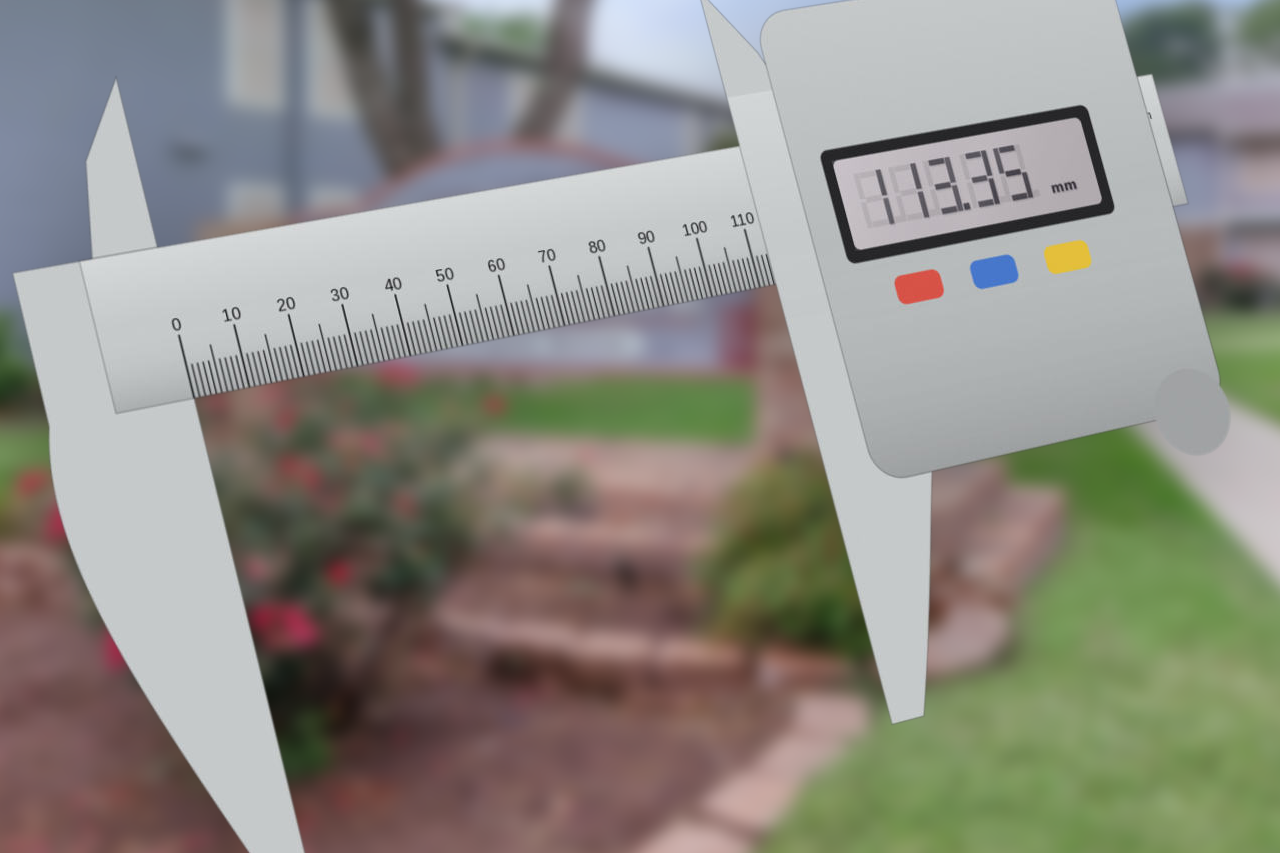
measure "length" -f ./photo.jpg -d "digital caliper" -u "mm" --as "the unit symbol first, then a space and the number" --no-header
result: mm 113.35
